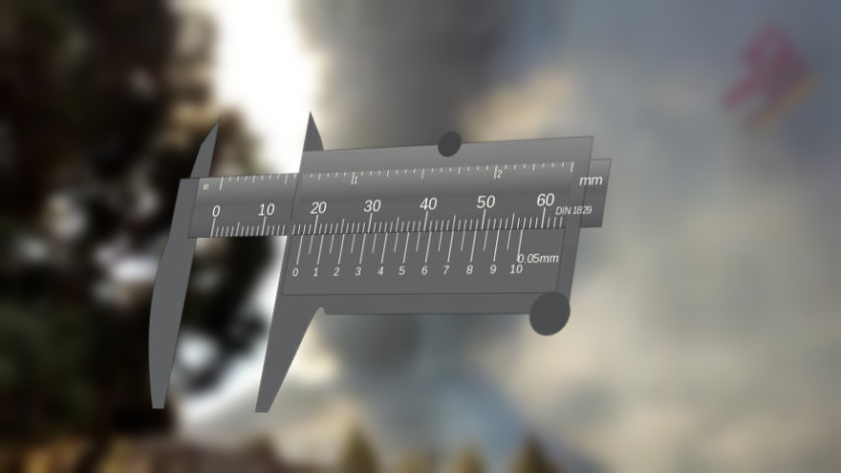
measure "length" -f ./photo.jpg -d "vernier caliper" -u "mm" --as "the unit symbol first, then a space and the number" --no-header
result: mm 17.8
